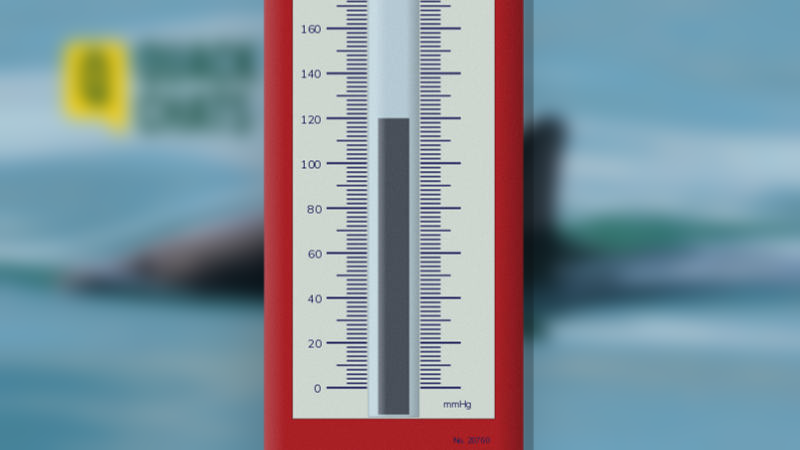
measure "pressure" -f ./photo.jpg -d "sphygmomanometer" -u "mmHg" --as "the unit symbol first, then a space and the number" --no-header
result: mmHg 120
